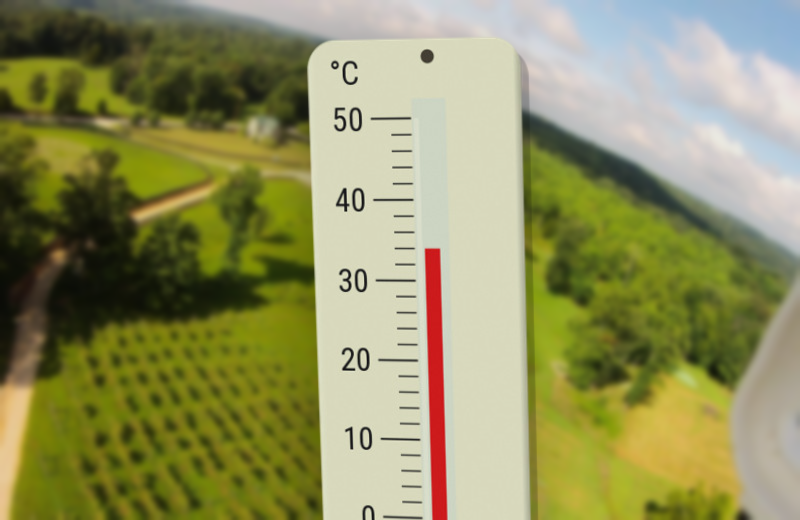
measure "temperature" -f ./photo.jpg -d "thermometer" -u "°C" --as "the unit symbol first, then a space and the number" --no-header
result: °C 34
